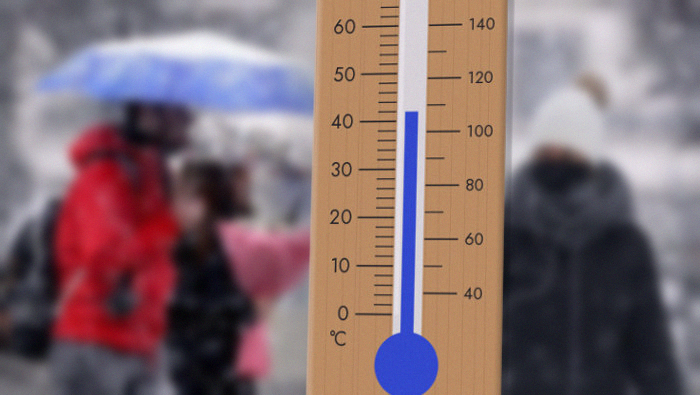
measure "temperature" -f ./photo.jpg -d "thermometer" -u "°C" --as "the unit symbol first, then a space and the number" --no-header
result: °C 42
